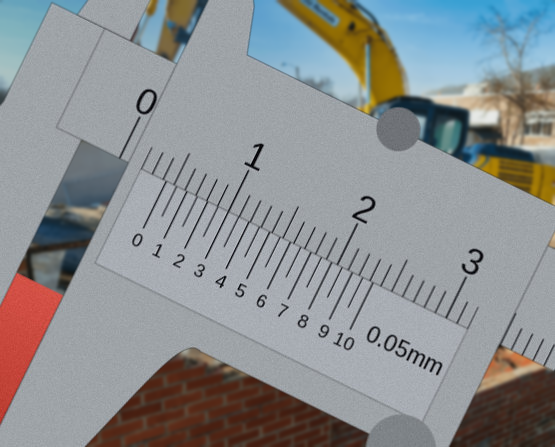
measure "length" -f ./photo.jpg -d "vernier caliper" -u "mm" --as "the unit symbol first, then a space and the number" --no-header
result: mm 4.3
